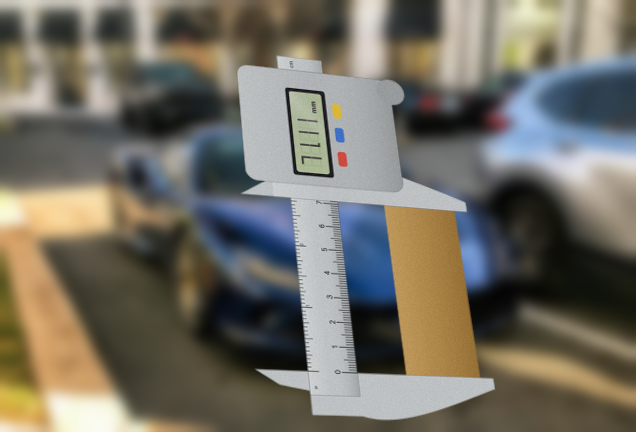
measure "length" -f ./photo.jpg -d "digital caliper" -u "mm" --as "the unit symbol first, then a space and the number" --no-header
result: mm 71.11
